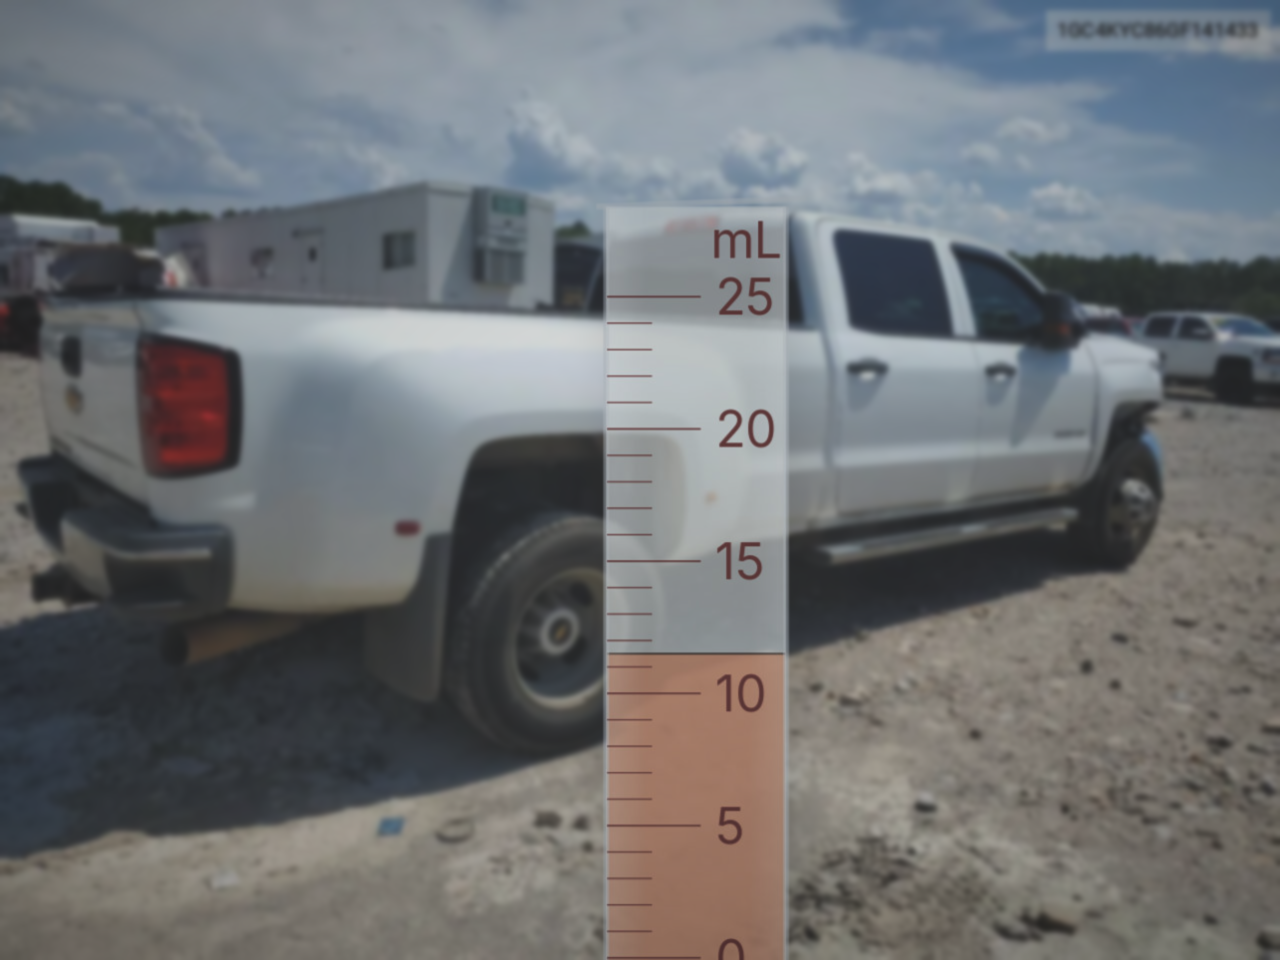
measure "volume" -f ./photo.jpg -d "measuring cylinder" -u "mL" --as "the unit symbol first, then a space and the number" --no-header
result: mL 11.5
